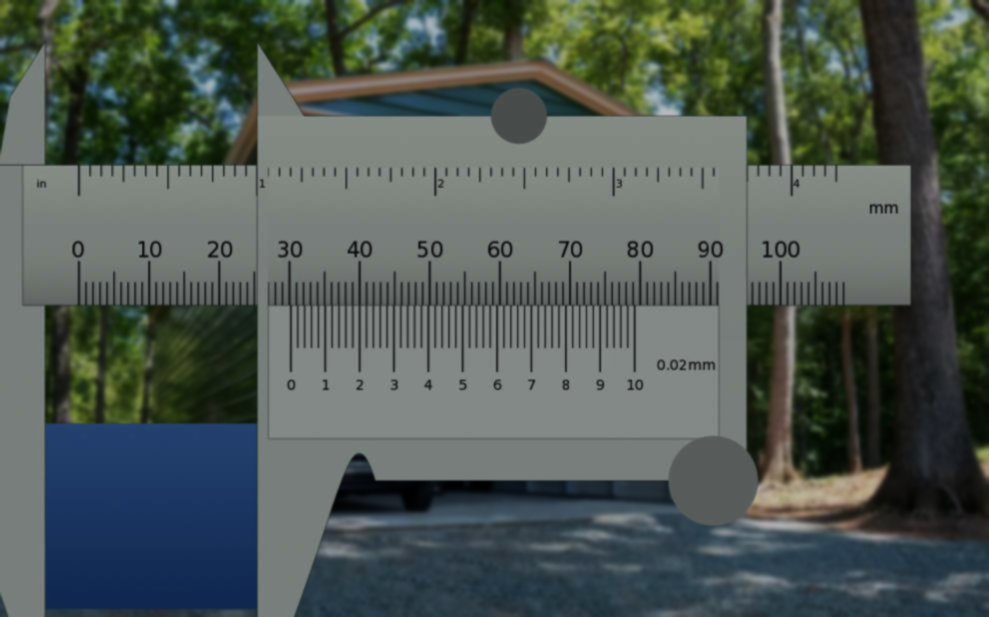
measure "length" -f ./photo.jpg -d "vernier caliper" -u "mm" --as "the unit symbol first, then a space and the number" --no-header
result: mm 30.2
